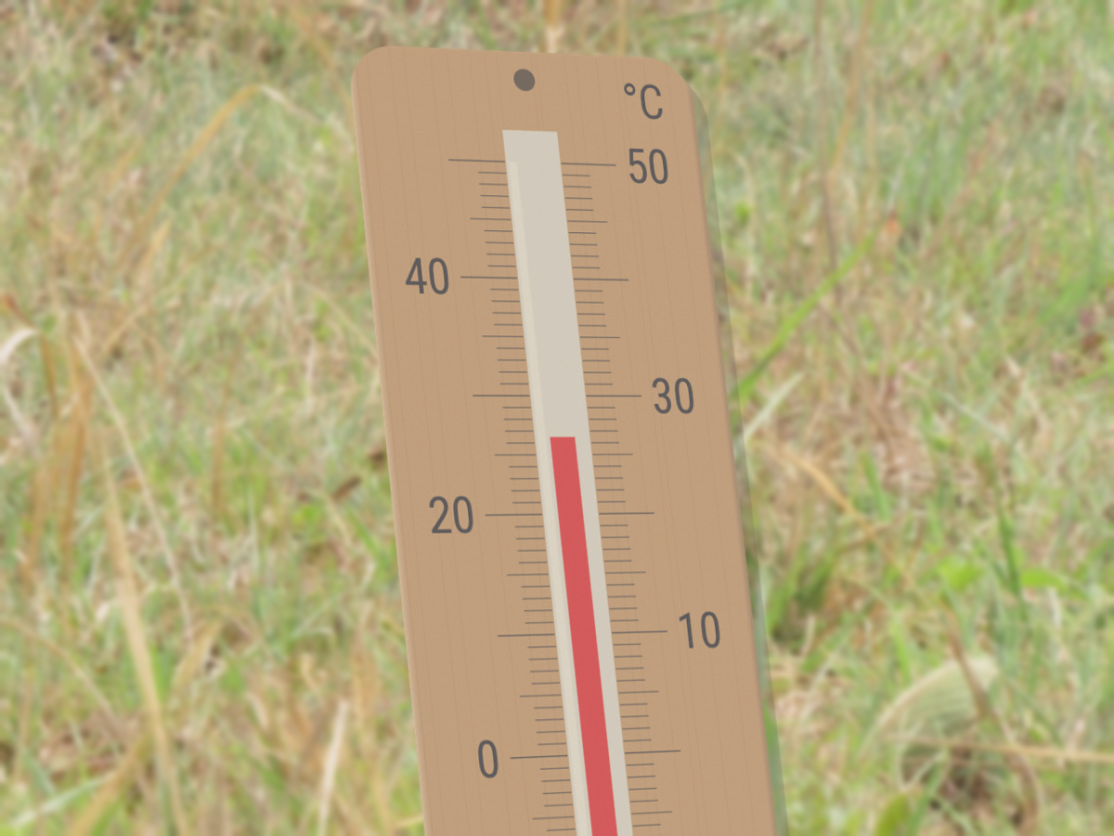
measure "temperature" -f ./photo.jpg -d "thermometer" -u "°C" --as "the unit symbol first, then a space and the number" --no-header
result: °C 26.5
